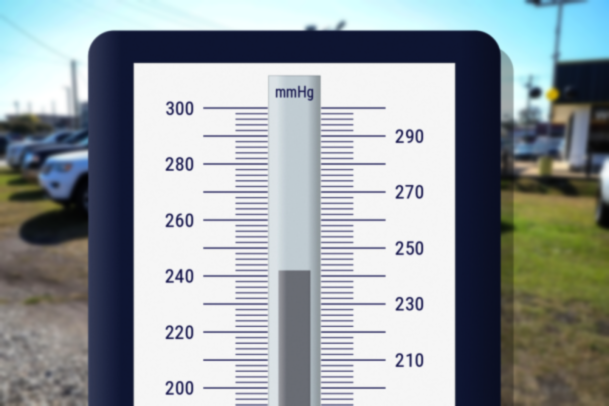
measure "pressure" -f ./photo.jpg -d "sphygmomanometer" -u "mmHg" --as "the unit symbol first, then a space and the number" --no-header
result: mmHg 242
